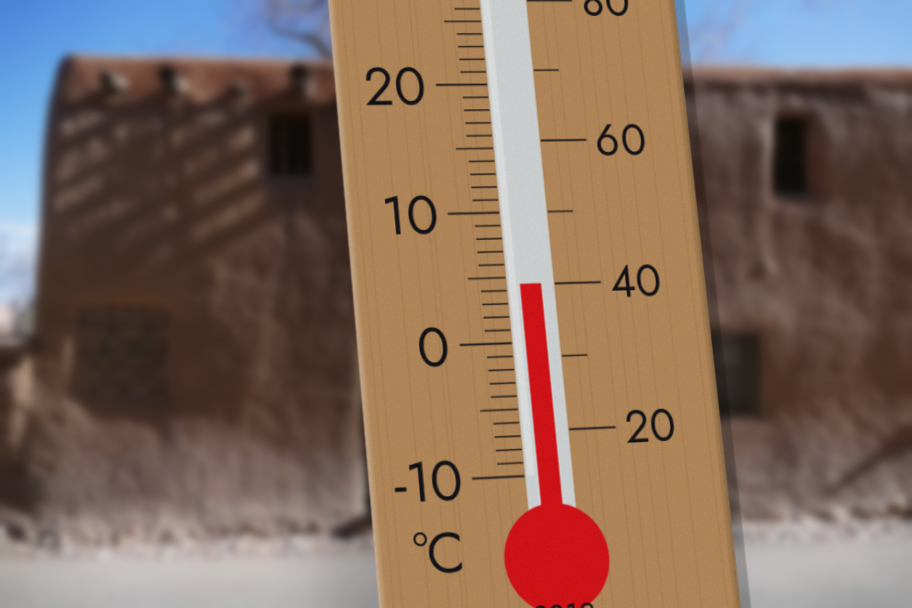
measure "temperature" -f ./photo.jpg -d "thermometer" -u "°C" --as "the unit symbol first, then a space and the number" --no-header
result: °C 4.5
